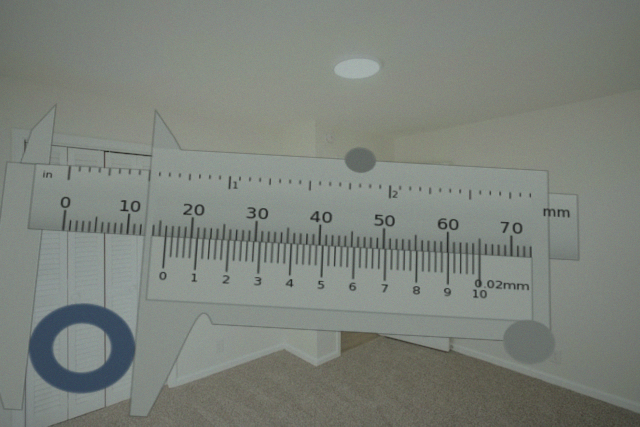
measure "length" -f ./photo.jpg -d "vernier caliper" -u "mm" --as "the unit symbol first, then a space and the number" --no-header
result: mm 16.0
